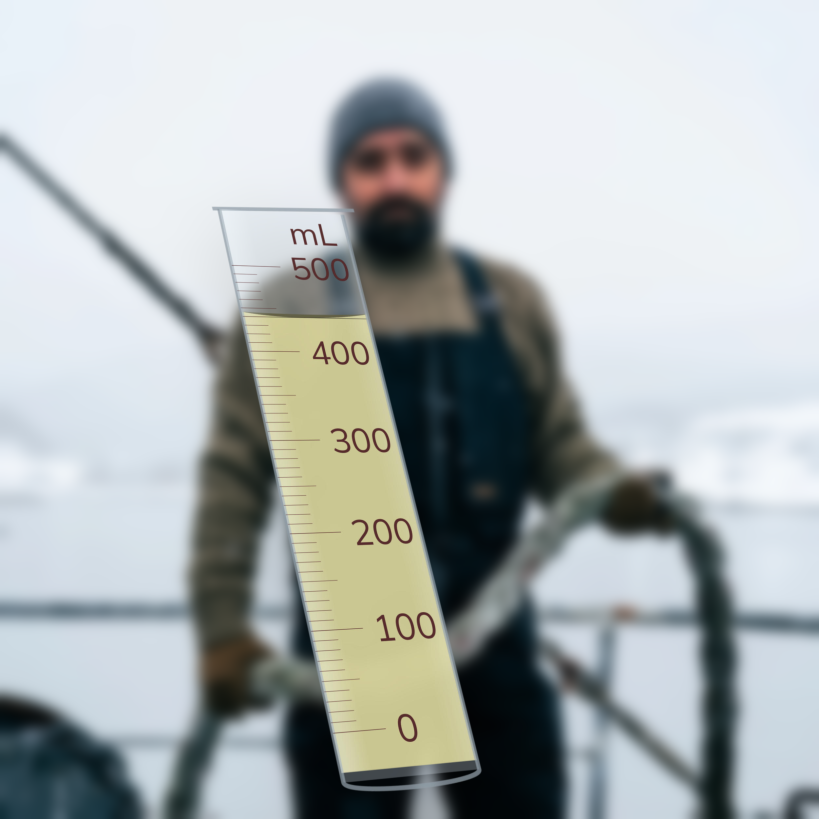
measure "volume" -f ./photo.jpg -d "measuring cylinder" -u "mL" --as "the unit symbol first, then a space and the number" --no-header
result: mL 440
